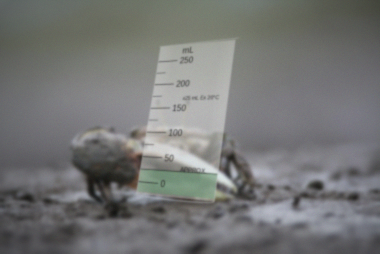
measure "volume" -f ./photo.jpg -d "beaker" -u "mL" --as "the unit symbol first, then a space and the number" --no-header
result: mL 25
